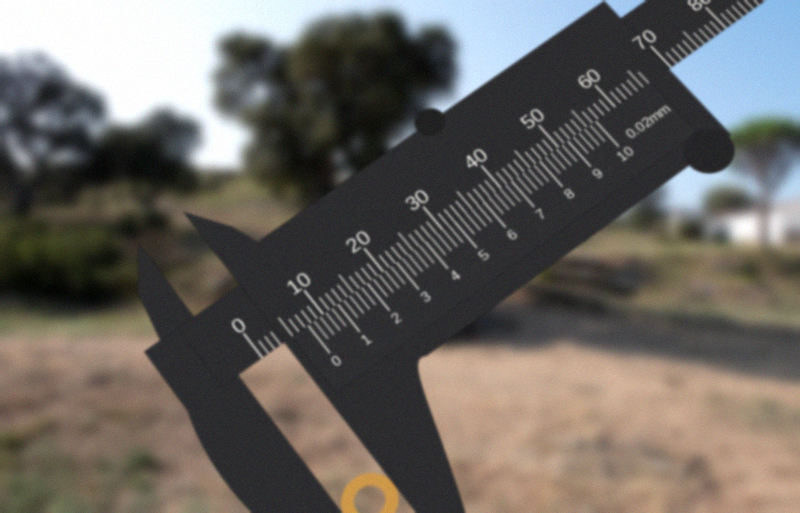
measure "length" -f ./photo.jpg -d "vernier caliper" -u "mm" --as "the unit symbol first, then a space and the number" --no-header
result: mm 7.5
